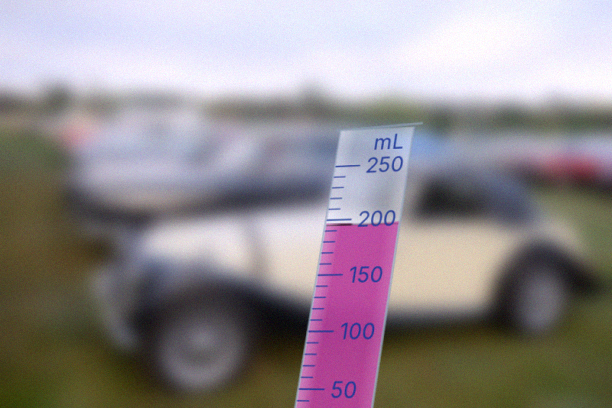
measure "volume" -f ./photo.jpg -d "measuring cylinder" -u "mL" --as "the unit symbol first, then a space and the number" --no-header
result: mL 195
